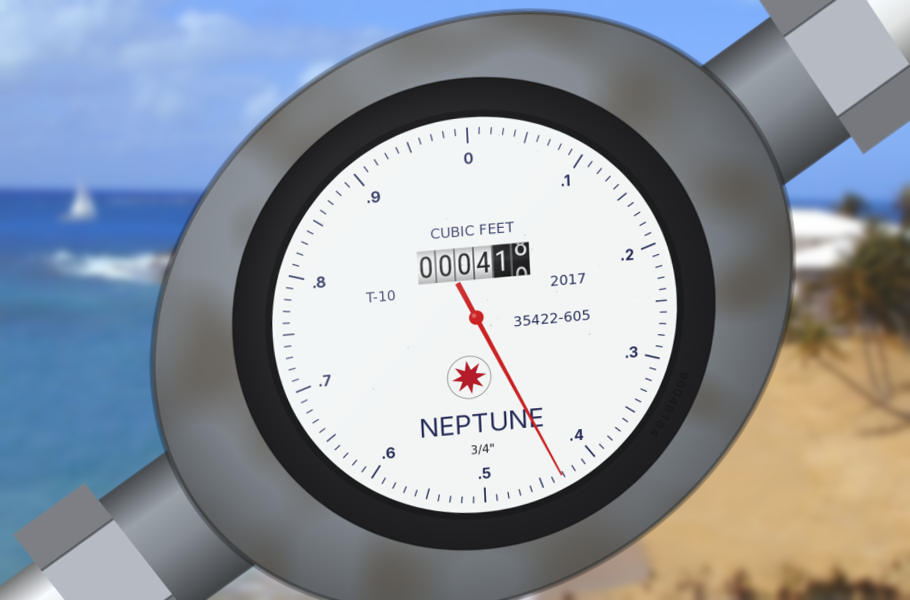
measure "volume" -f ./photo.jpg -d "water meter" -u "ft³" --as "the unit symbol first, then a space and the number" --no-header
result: ft³ 418.43
